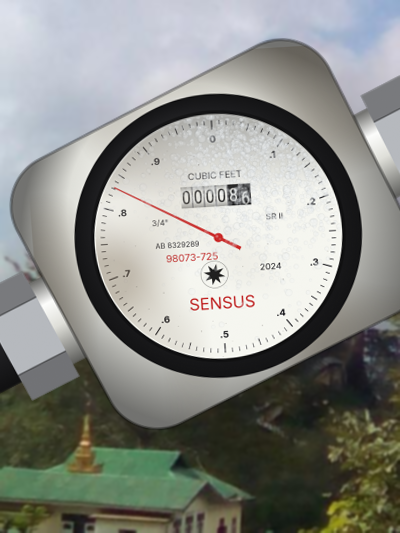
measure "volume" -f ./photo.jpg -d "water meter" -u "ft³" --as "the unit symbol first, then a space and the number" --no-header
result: ft³ 85.83
